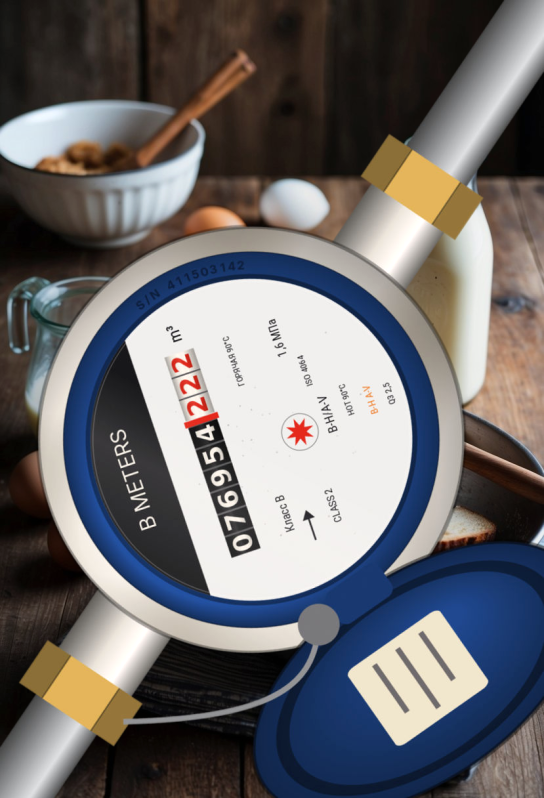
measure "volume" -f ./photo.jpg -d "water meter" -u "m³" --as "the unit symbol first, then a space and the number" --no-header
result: m³ 76954.222
